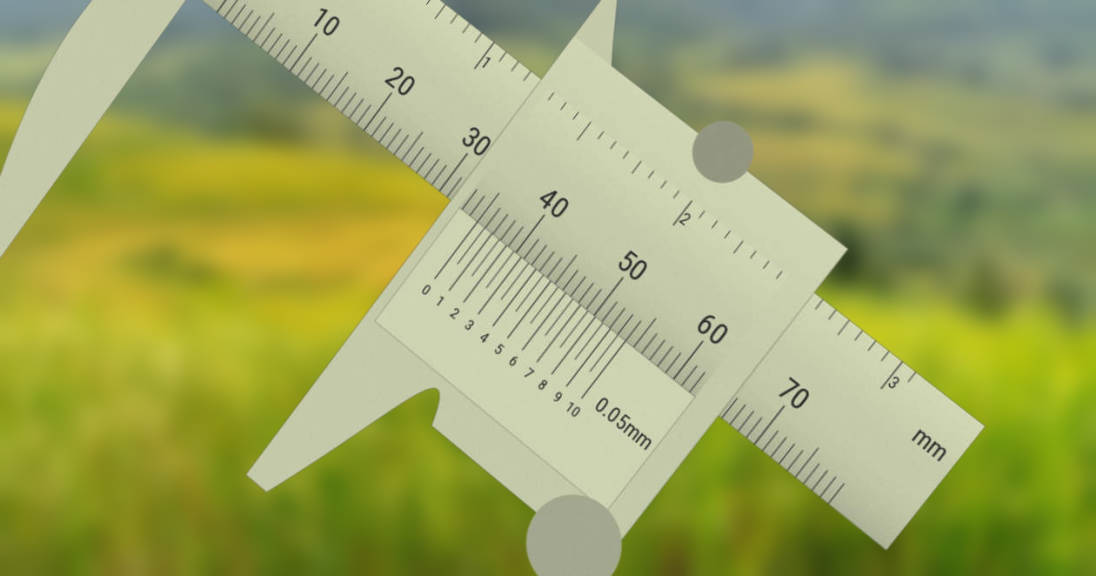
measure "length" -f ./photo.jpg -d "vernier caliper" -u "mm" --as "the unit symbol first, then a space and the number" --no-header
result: mm 35.0
